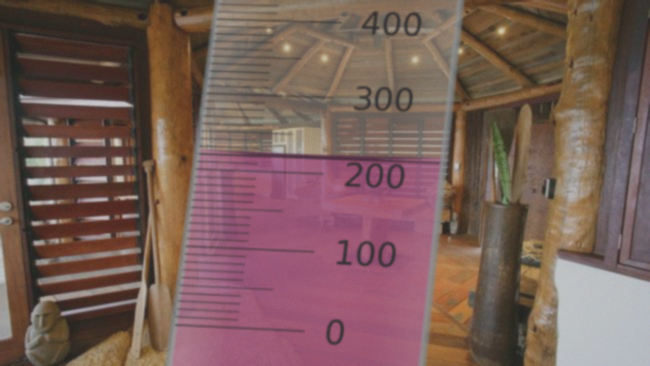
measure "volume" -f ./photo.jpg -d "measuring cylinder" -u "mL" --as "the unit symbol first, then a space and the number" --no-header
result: mL 220
